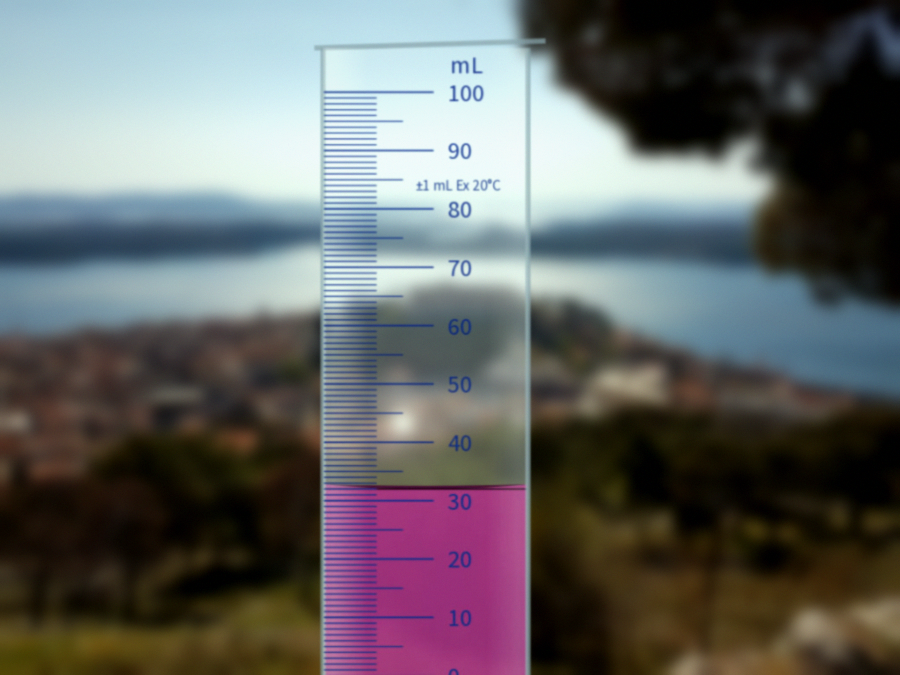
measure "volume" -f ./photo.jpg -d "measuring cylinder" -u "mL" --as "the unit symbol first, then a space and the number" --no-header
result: mL 32
